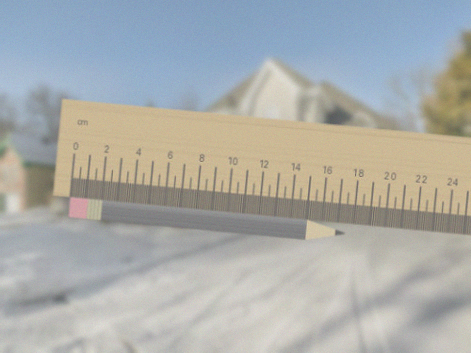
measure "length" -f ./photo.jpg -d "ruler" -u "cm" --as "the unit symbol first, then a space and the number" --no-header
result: cm 17.5
